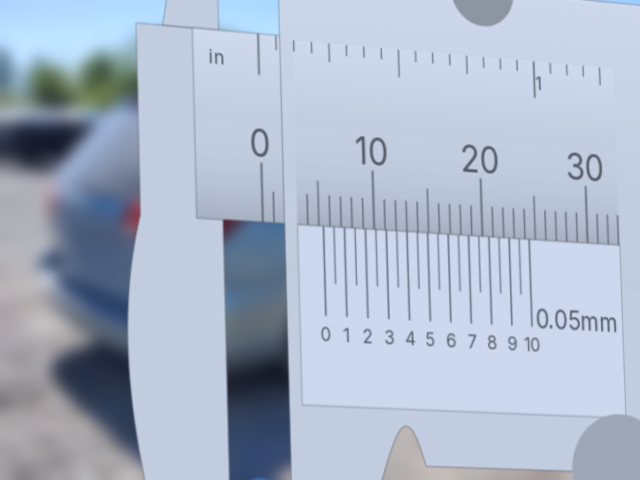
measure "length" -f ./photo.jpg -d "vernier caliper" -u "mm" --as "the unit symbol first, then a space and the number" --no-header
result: mm 5.4
